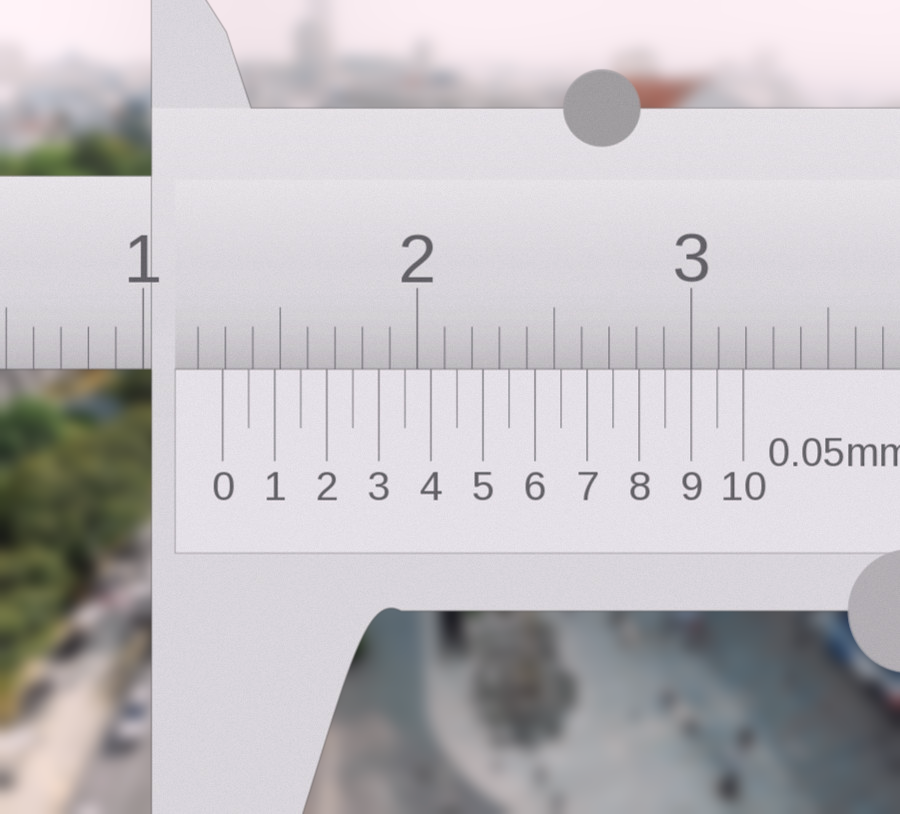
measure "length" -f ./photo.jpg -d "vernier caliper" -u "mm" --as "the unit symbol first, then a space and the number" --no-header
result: mm 12.90
